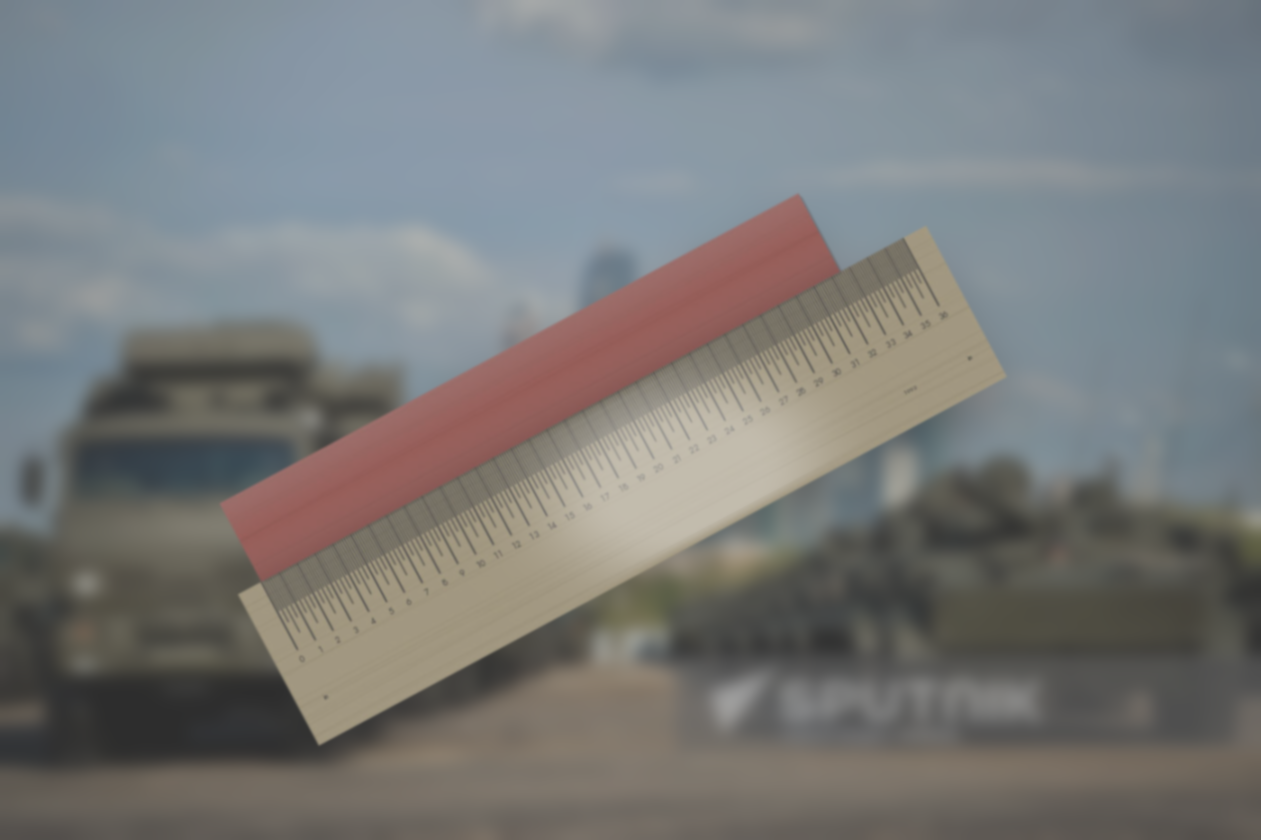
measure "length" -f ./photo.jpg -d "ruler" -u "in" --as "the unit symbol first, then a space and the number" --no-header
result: in 32.5
